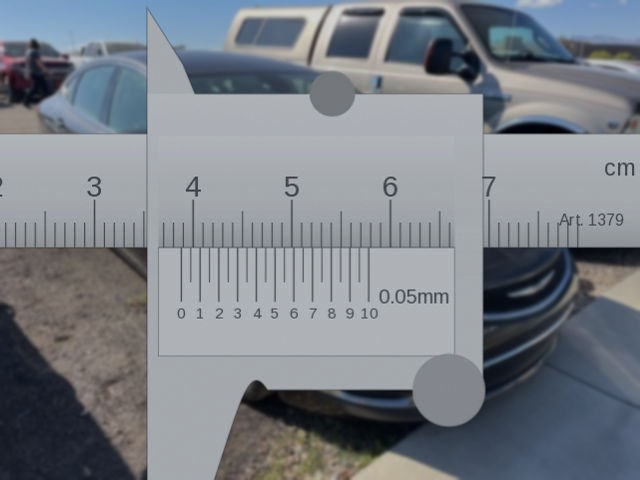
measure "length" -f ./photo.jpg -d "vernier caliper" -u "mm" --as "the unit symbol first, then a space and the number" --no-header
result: mm 38.8
